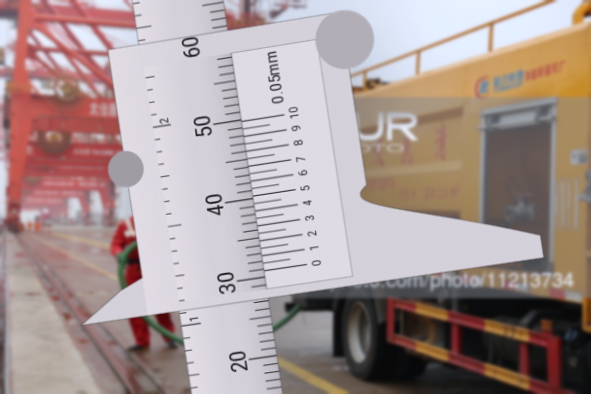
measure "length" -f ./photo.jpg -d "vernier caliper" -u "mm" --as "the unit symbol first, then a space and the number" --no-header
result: mm 30.8
